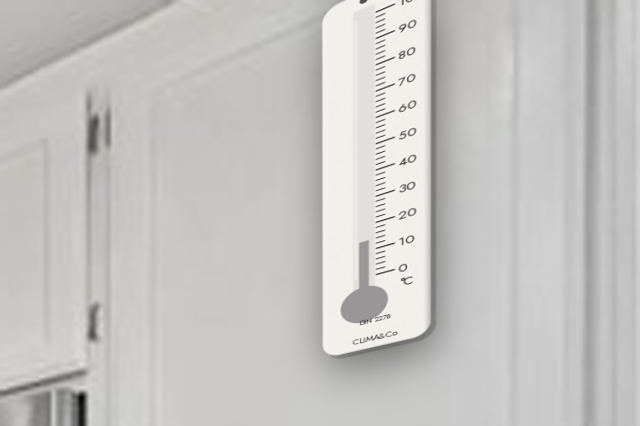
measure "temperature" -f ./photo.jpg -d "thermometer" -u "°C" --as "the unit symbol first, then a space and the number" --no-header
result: °C 14
